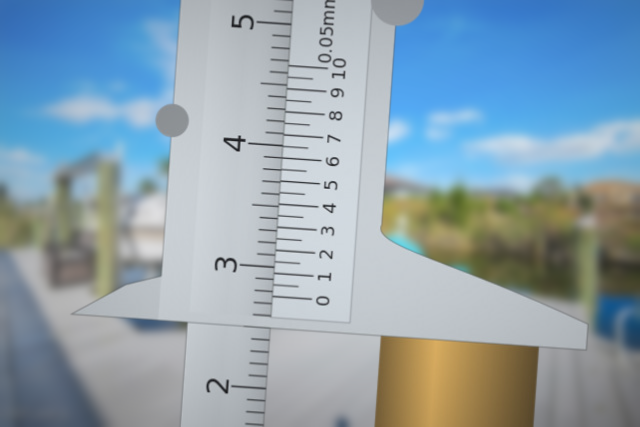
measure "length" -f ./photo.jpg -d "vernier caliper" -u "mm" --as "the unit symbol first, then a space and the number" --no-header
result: mm 27.6
